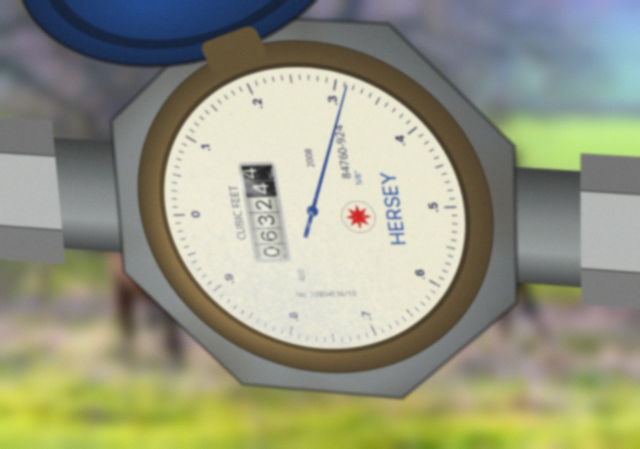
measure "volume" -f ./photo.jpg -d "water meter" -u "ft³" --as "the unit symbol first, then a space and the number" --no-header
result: ft³ 63244.31
